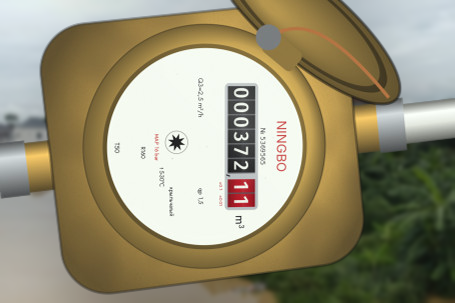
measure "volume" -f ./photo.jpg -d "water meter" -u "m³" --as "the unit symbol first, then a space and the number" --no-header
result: m³ 372.11
